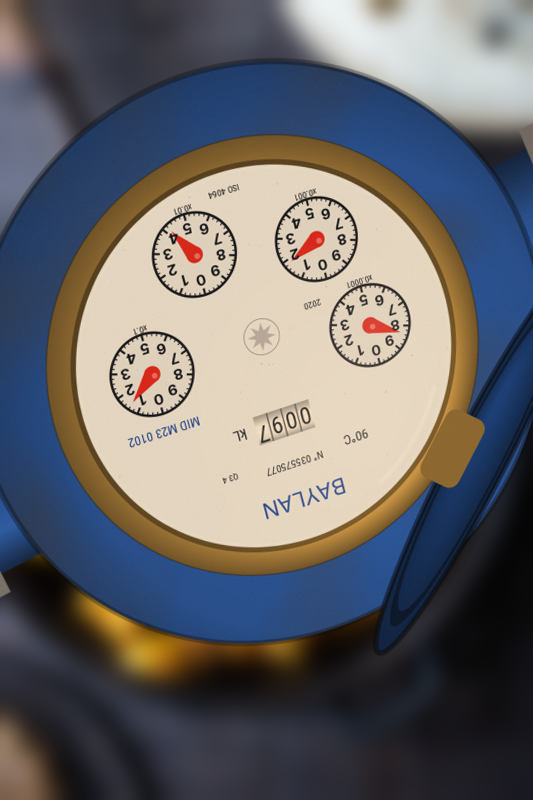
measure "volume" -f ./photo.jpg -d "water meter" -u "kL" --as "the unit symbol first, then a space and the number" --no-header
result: kL 97.1418
